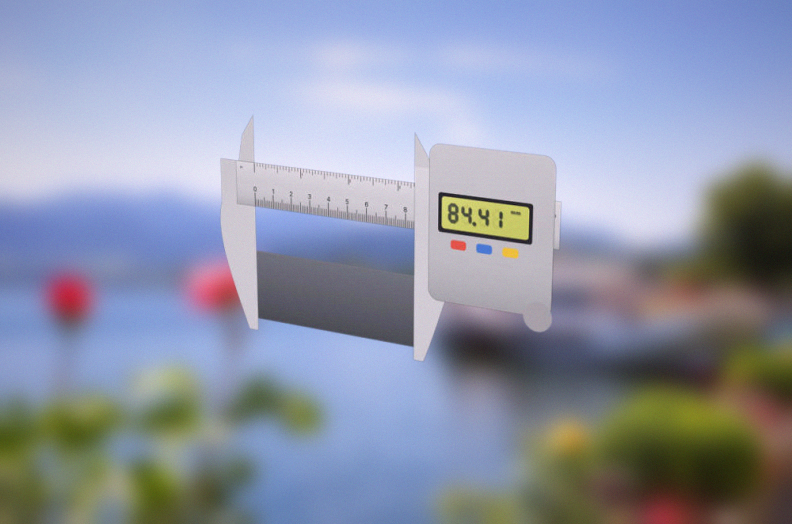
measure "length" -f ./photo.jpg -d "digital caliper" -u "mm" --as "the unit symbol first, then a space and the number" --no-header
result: mm 84.41
